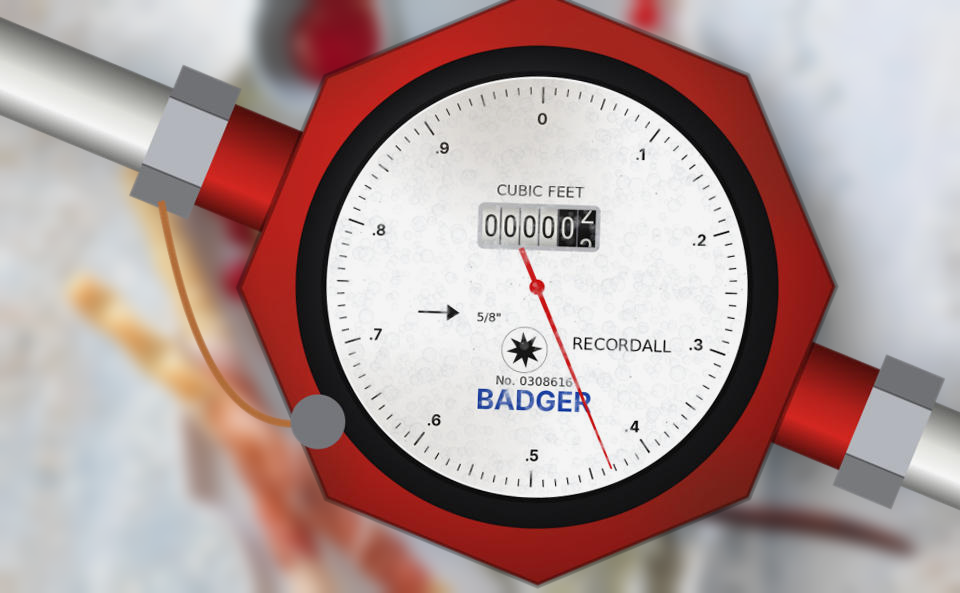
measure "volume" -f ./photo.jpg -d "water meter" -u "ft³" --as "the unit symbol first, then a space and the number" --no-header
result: ft³ 2.43
